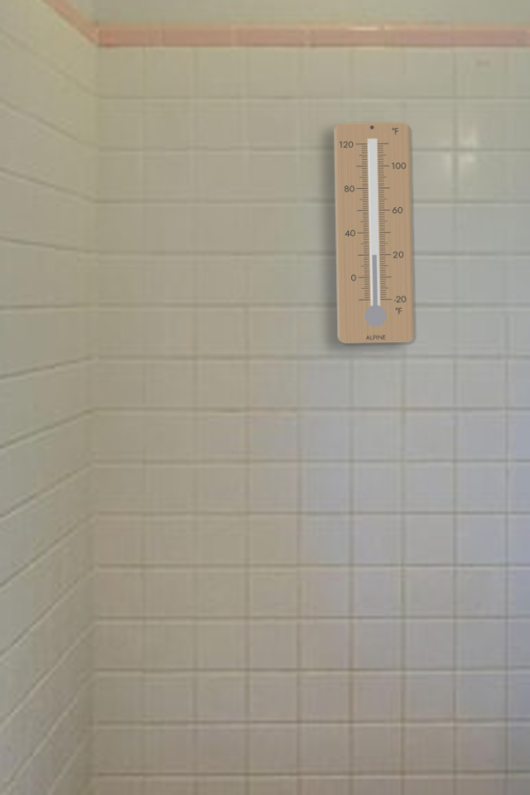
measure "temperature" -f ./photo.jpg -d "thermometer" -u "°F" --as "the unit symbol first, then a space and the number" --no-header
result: °F 20
